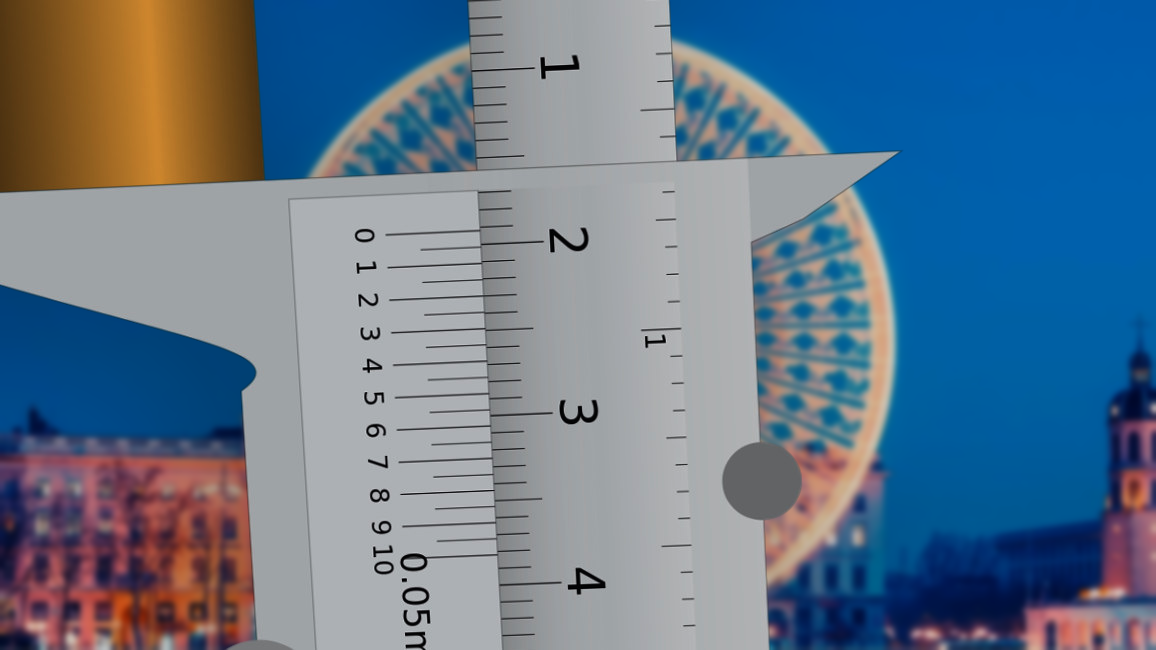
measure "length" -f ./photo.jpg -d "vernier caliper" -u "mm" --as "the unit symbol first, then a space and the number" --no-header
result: mm 19.2
